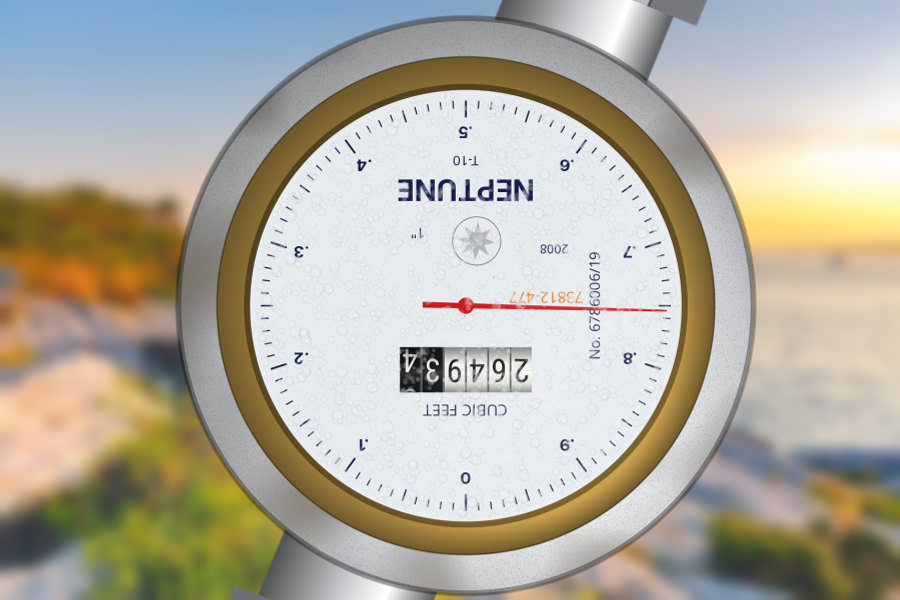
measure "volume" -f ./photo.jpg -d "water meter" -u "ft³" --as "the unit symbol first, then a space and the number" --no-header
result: ft³ 264933.75
